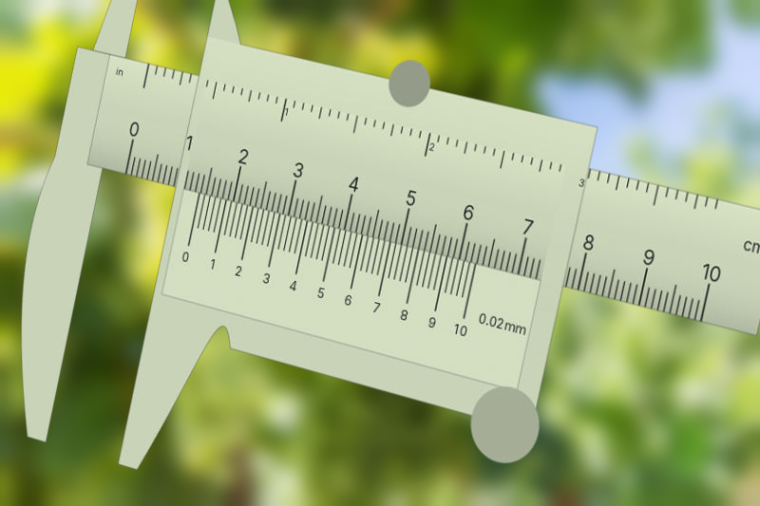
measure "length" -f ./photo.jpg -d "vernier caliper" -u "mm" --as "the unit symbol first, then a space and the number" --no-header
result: mm 13.8
